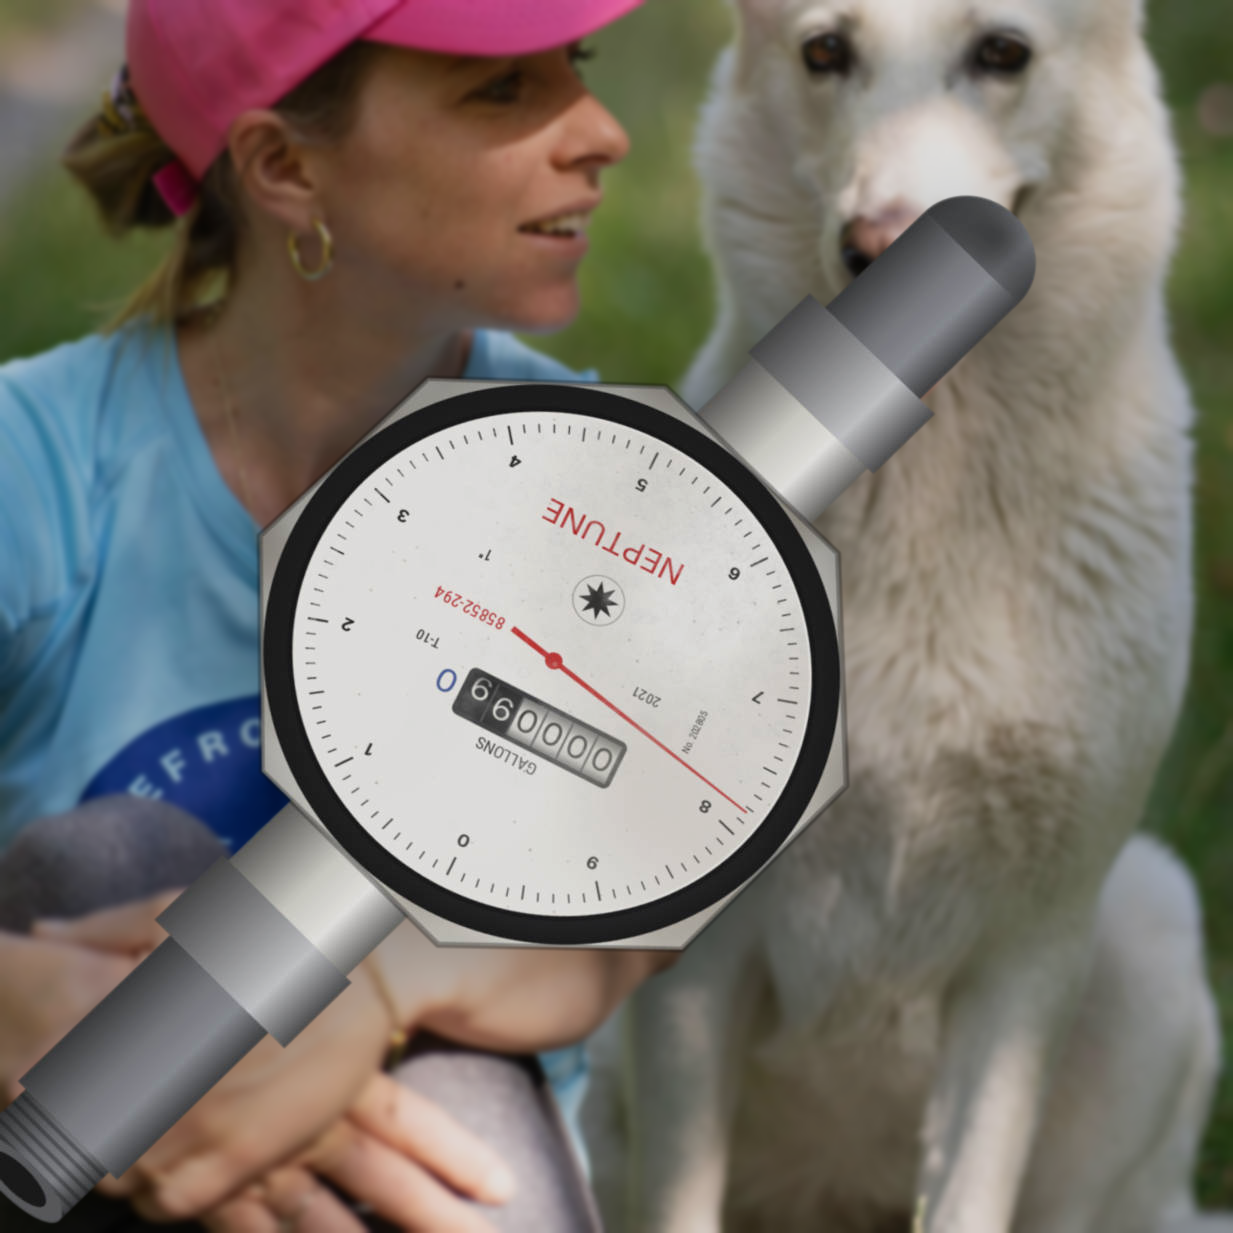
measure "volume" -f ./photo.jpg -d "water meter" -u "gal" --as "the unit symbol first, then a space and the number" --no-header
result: gal 987.8
